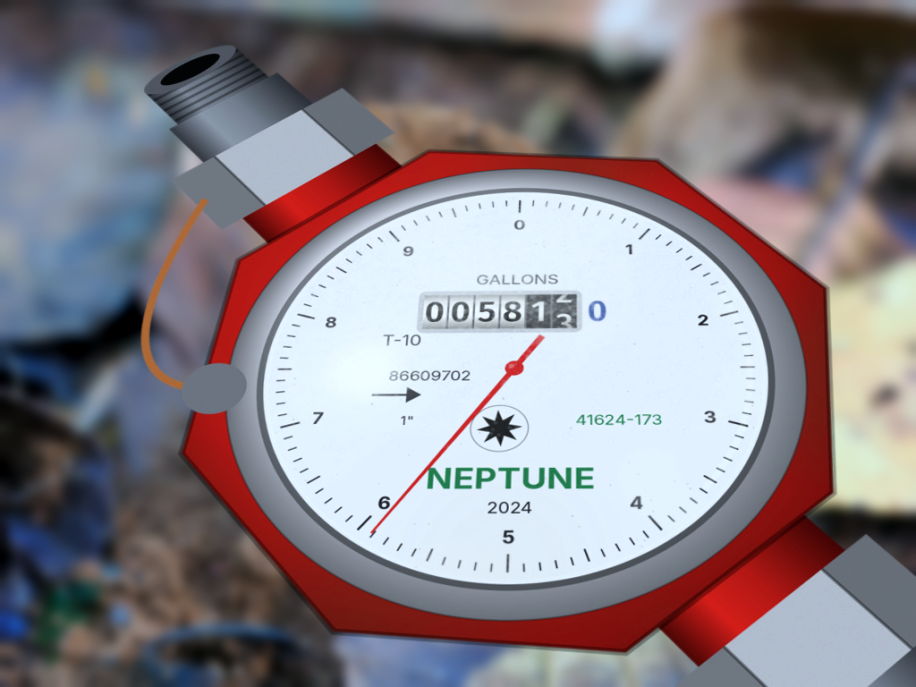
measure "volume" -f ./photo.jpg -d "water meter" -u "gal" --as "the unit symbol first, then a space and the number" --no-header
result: gal 58125.9
